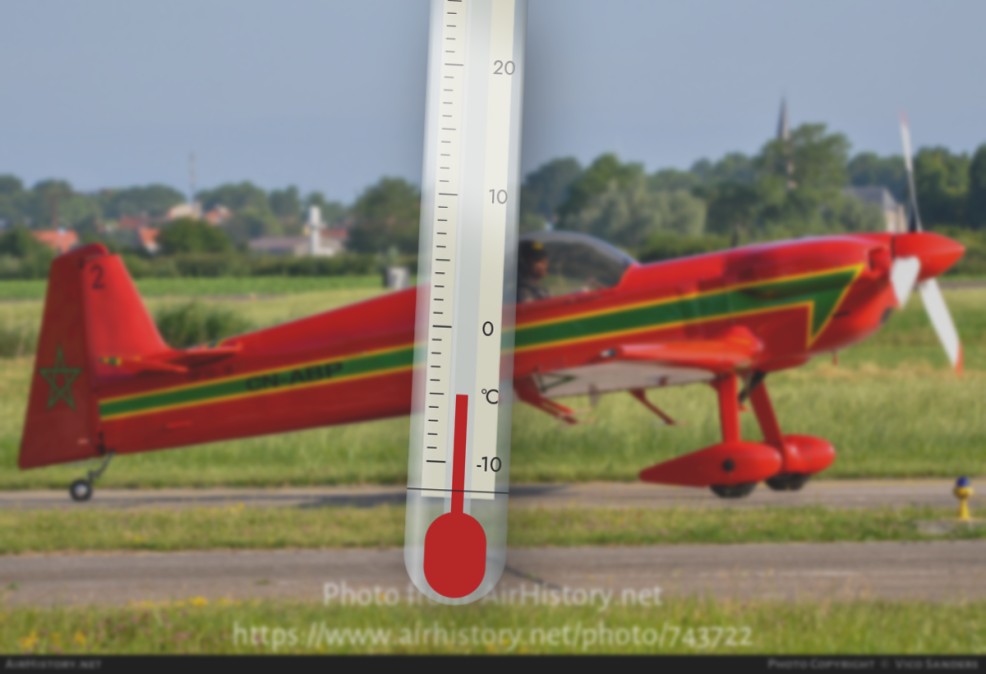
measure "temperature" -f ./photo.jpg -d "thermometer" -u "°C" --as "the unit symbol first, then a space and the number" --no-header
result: °C -5
